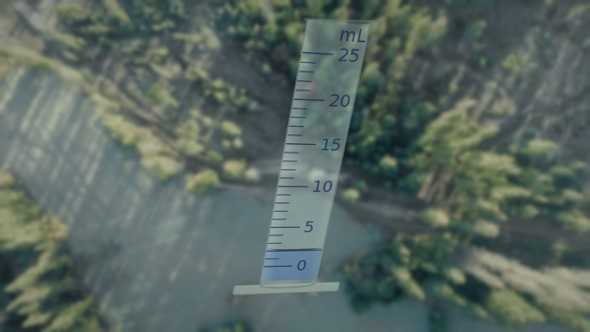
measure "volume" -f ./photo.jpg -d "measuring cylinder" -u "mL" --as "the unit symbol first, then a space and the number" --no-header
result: mL 2
